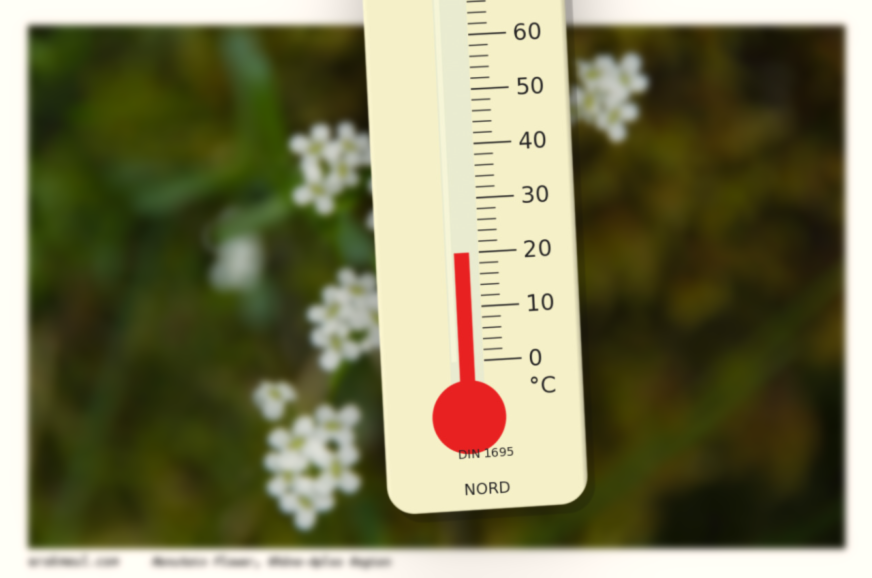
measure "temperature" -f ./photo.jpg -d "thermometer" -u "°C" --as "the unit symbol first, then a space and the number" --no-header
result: °C 20
